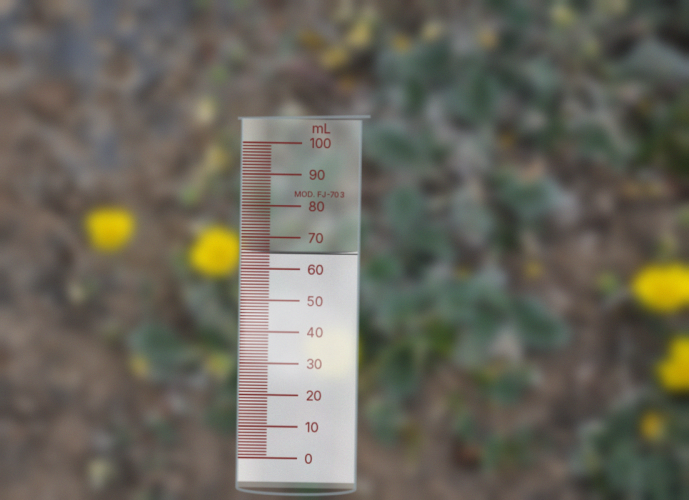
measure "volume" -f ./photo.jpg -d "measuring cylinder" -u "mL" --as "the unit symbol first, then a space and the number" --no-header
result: mL 65
